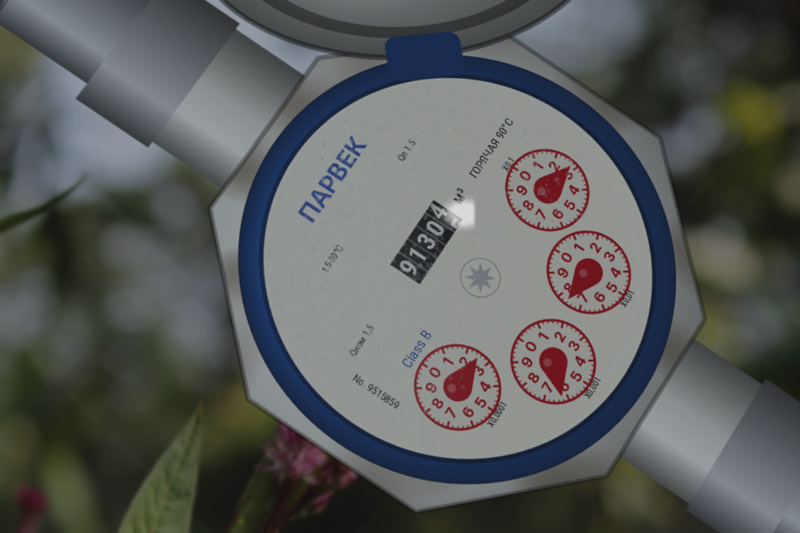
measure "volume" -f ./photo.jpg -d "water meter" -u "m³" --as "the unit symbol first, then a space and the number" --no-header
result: m³ 91304.2762
